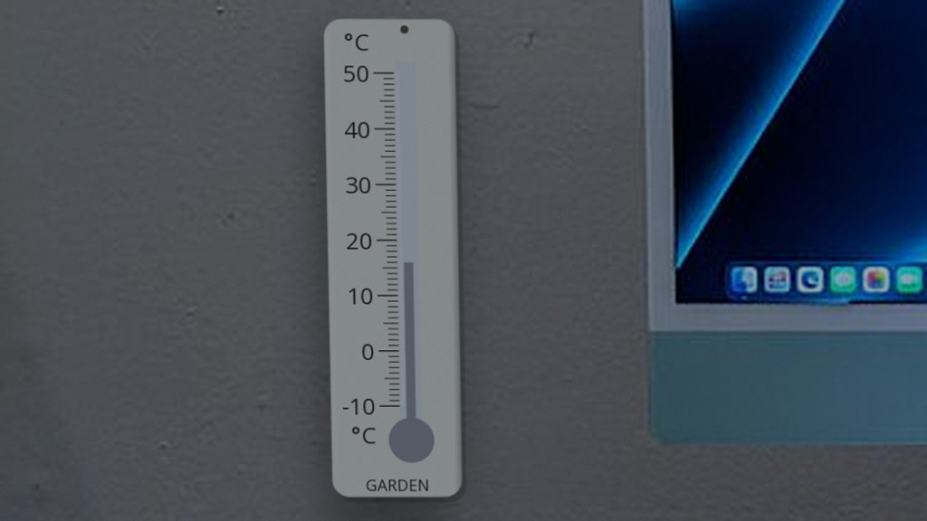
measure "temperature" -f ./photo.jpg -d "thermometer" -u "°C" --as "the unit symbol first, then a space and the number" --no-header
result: °C 16
